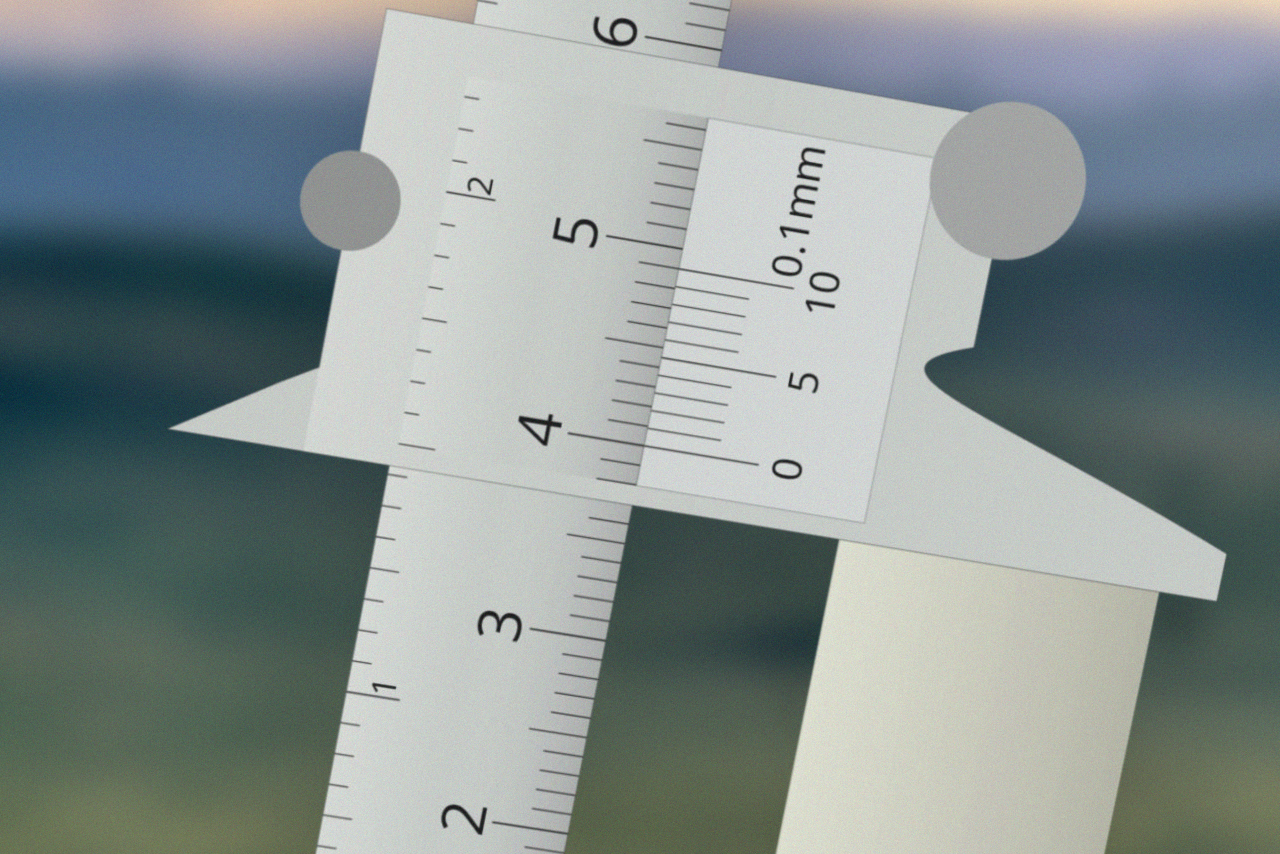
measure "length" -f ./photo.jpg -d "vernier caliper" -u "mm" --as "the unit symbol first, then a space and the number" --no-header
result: mm 40.0
